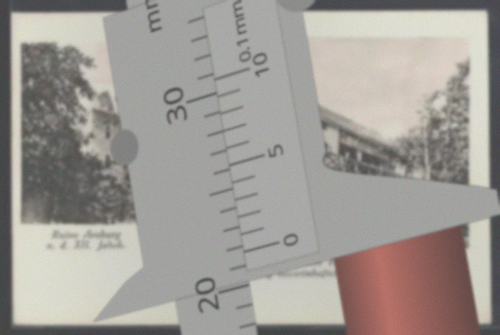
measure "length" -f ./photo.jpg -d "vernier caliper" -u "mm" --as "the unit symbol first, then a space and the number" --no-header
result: mm 21.7
